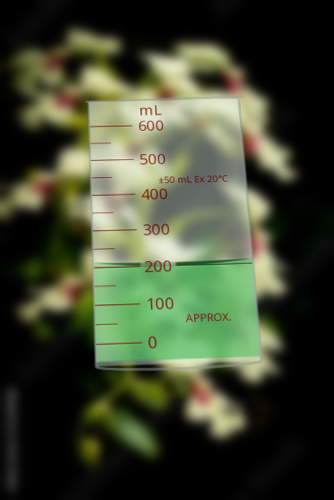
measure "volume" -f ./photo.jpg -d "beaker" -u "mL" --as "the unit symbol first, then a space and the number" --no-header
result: mL 200
